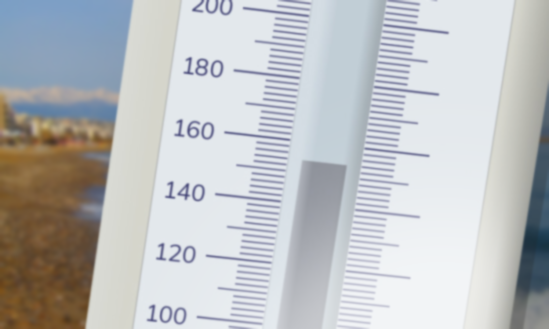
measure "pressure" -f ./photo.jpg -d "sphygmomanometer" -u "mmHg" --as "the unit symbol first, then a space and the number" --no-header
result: mmHg 154
